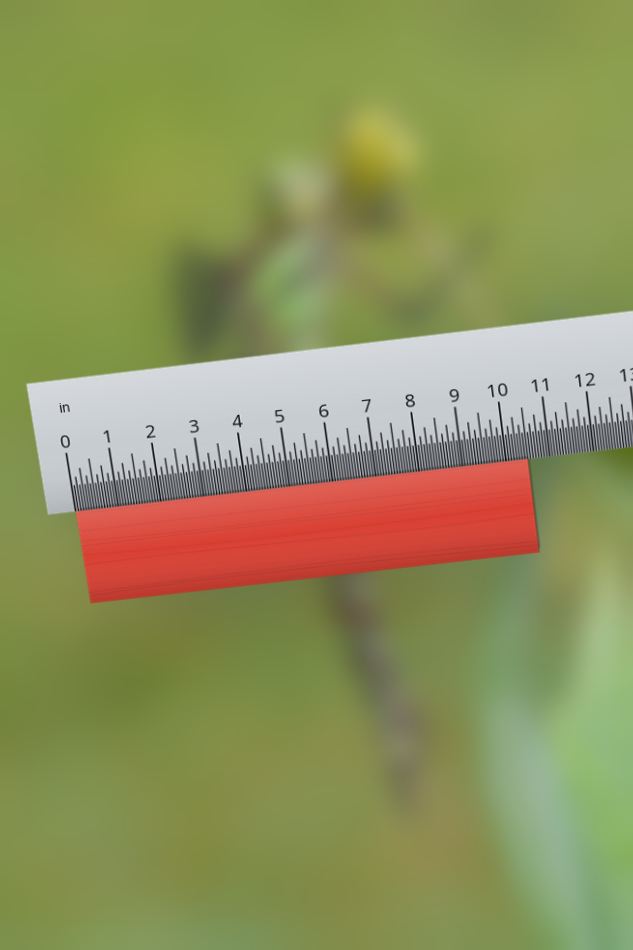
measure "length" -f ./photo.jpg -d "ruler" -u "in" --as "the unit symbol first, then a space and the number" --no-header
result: in 10.5
